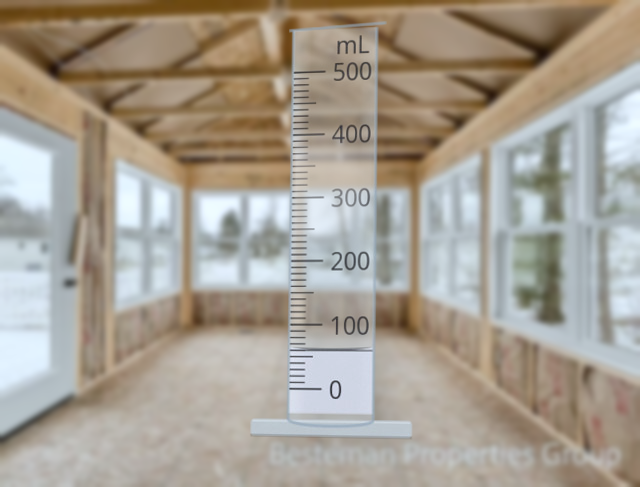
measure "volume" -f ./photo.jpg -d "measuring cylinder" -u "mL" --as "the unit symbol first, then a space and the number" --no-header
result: mL 60
